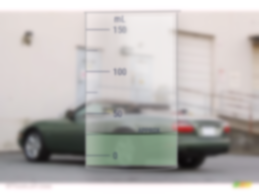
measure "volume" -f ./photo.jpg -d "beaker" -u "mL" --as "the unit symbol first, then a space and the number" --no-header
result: mL 25
